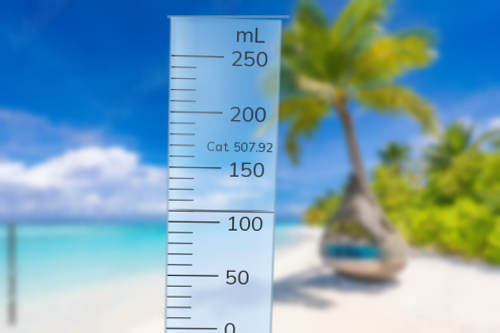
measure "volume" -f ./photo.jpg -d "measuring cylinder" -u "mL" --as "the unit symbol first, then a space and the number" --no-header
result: mL 110
